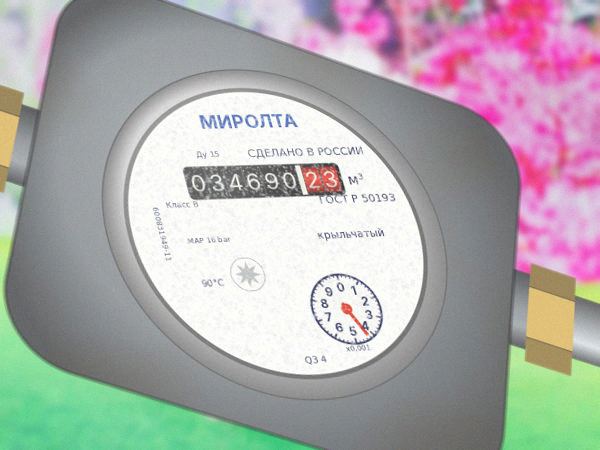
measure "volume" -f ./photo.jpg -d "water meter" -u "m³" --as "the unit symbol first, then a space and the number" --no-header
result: m³ 34690.234
